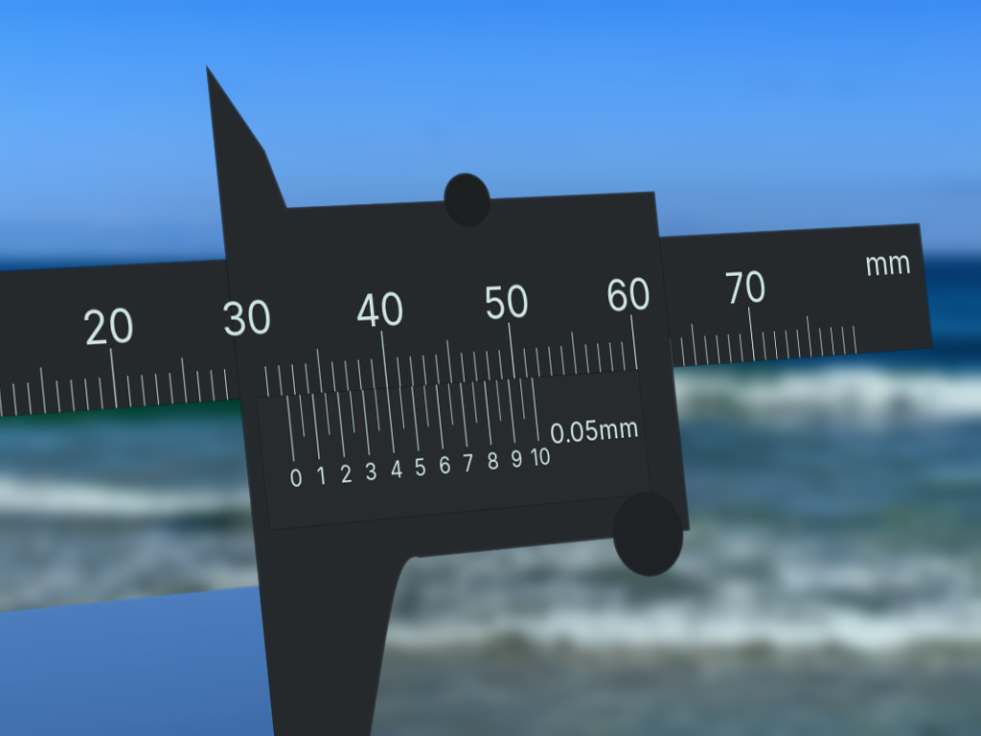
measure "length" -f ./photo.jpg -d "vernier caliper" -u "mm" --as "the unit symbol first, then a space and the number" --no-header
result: mm 32.4
